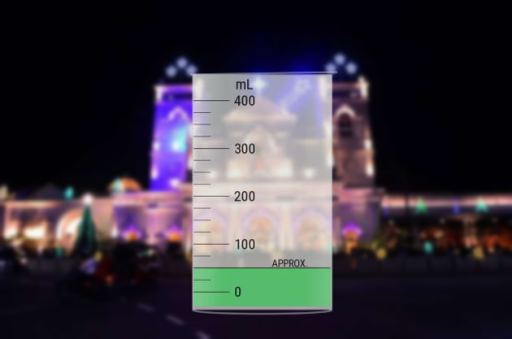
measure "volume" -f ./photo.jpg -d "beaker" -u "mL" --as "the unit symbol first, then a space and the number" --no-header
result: mL 50
